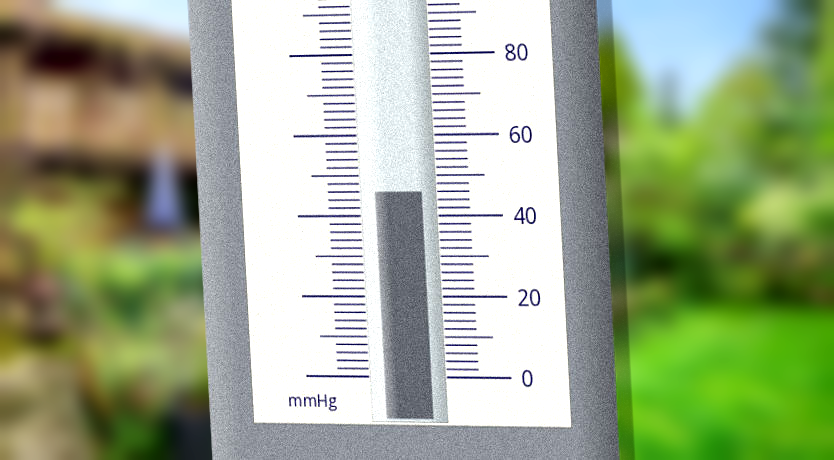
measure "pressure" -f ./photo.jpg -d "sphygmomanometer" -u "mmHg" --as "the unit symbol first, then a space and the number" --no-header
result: mmHg 46
